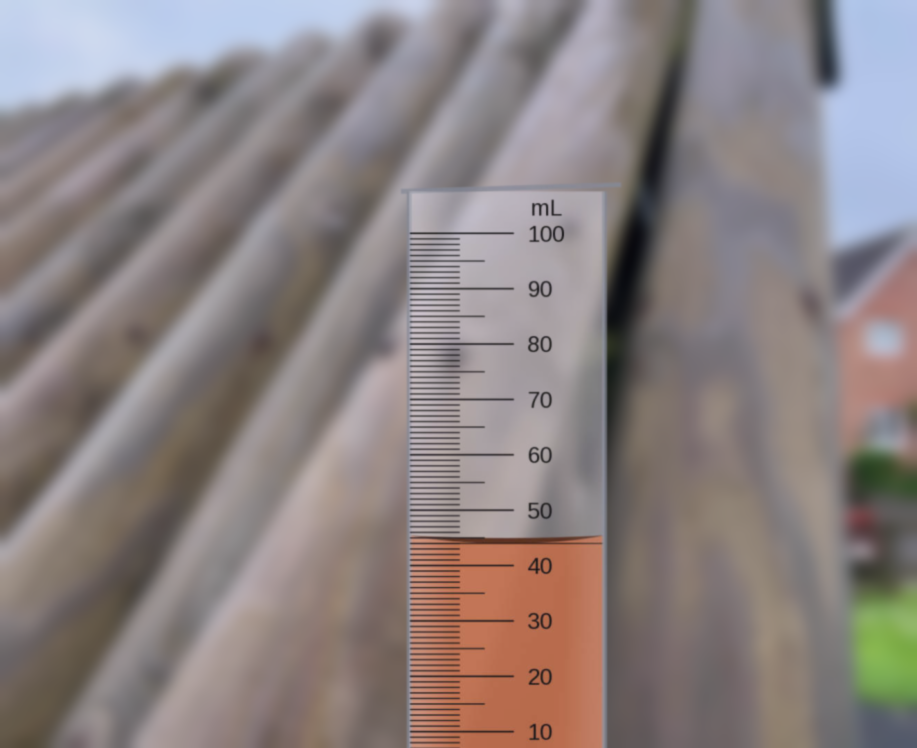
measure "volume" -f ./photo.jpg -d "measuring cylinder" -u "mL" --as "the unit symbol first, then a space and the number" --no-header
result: mL 44
